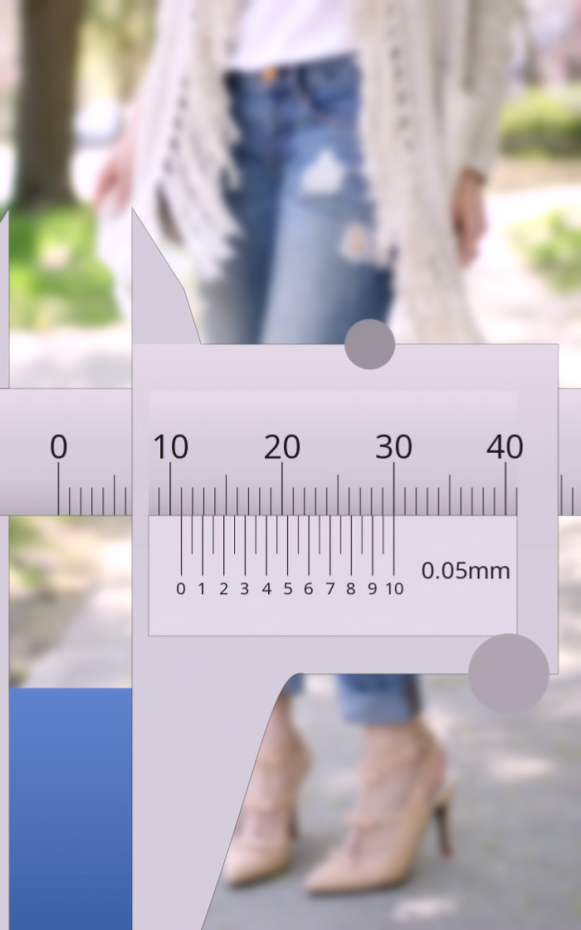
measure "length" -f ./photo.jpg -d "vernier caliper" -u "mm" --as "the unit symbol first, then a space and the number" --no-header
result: mm 11.0
